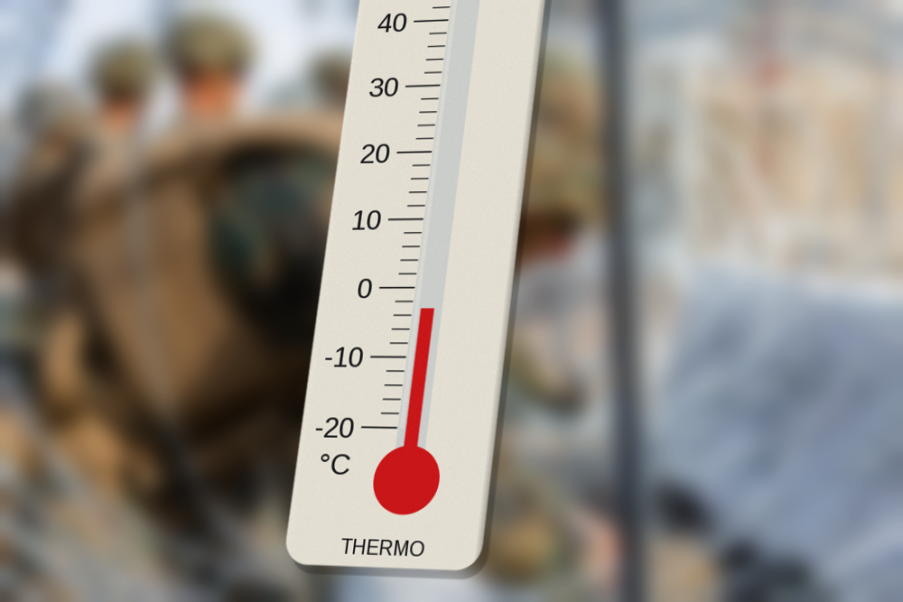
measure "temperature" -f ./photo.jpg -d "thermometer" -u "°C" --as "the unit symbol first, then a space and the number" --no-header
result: °C -3
